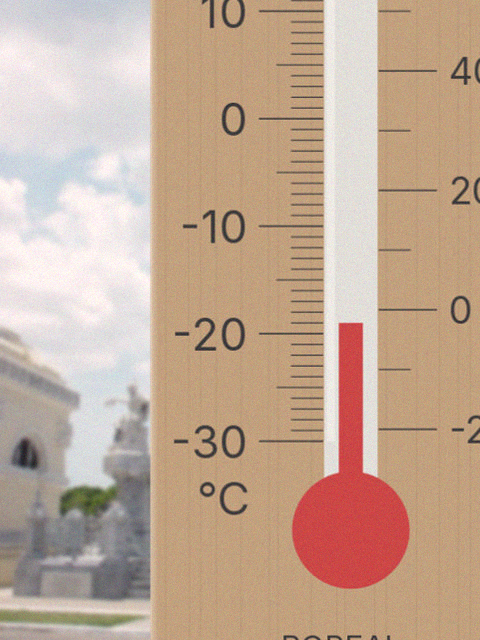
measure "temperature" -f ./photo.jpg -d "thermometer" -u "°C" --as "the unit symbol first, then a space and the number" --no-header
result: °C -19
